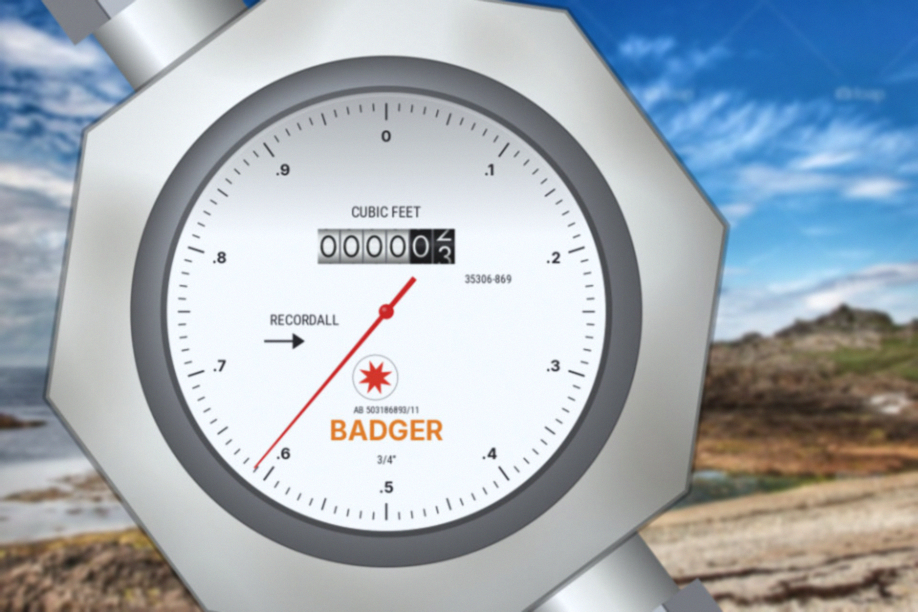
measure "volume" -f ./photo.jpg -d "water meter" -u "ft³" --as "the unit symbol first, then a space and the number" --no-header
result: ft³ 2.61
